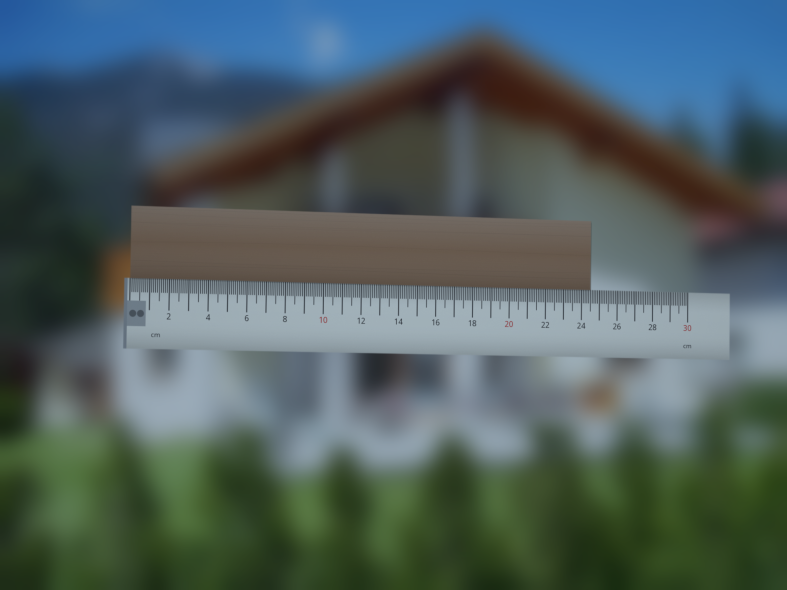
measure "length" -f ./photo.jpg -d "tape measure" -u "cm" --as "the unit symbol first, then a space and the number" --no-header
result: cm 24.5
